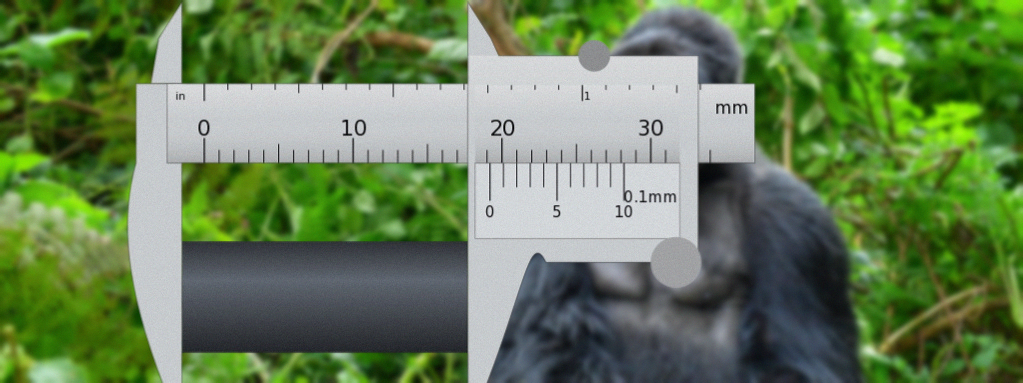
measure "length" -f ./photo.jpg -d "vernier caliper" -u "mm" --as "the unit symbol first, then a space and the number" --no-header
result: mm 19.2
